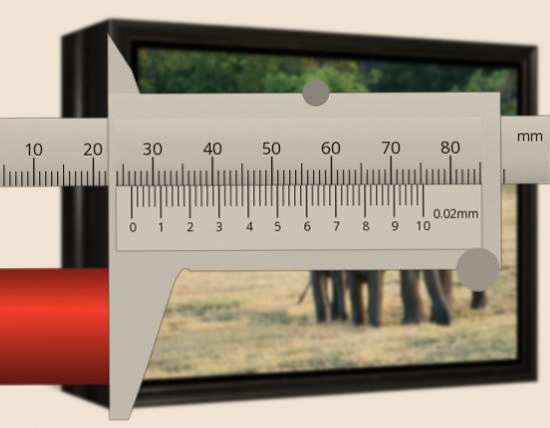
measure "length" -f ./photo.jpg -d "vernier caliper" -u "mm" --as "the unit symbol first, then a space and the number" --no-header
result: mm 26.4
